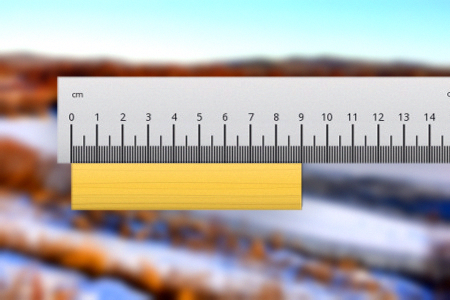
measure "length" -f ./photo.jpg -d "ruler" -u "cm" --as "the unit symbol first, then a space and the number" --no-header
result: cm 9
